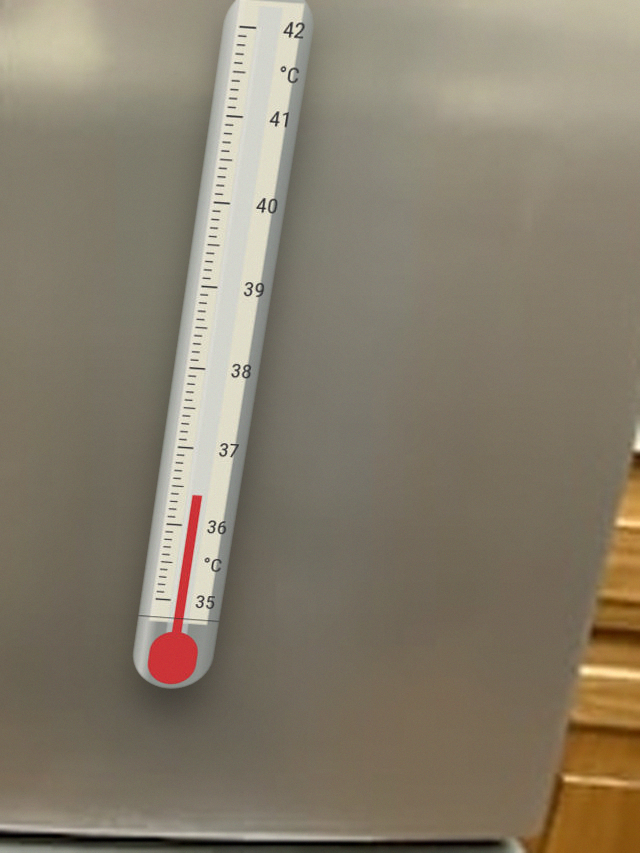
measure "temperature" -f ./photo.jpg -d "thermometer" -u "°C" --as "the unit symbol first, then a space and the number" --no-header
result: °C 36.4
